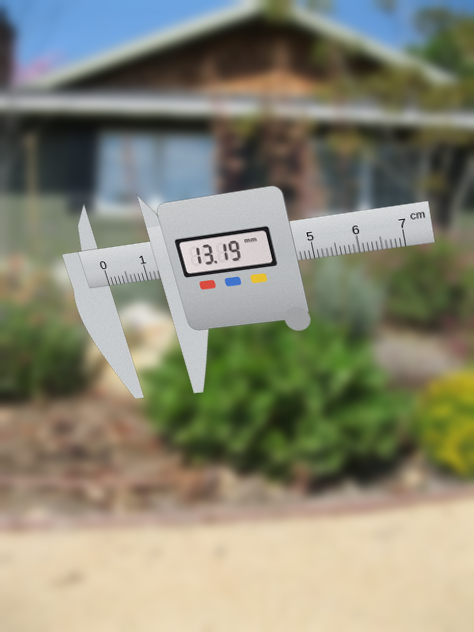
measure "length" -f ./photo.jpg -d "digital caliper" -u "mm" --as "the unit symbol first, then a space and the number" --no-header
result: mm 13.19
